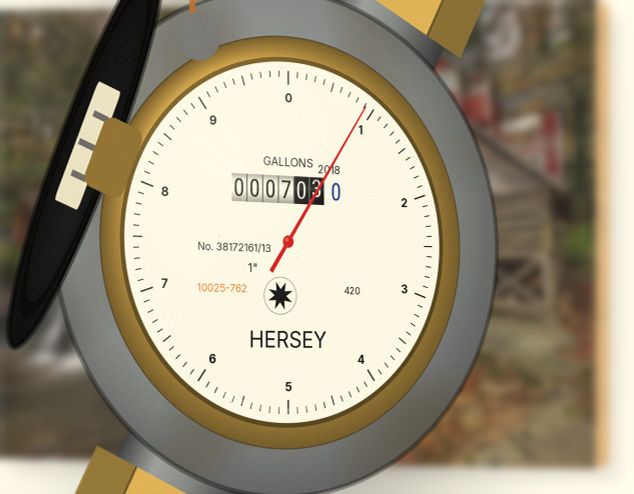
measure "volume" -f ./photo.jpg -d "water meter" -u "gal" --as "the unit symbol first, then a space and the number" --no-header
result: gal 7030.9
